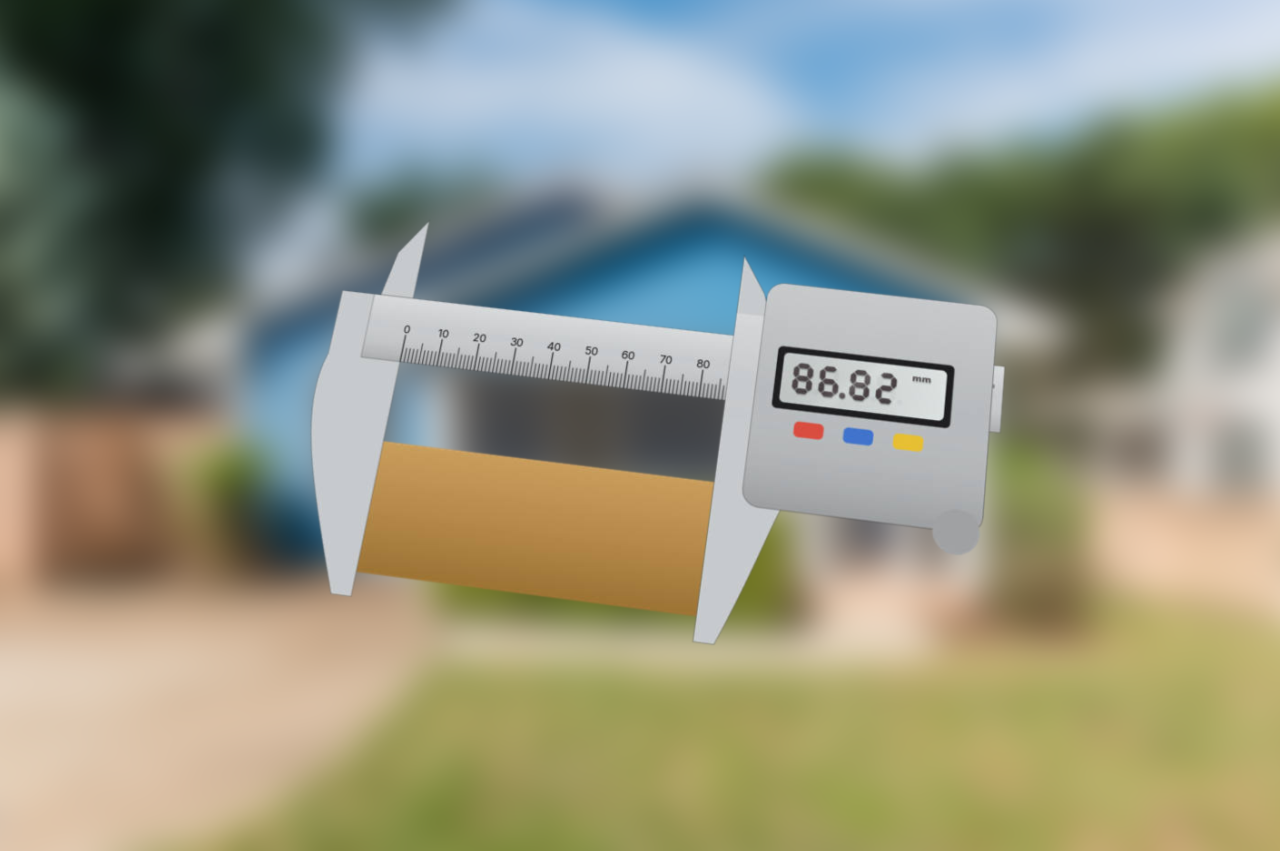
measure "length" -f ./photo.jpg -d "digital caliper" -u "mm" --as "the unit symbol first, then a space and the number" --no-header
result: mm 86.82
